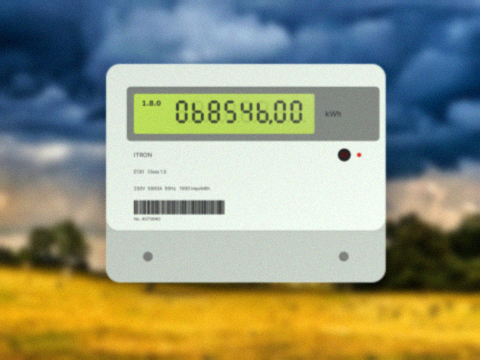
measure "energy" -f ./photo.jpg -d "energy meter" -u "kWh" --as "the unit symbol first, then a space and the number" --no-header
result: kWh 68546.00
